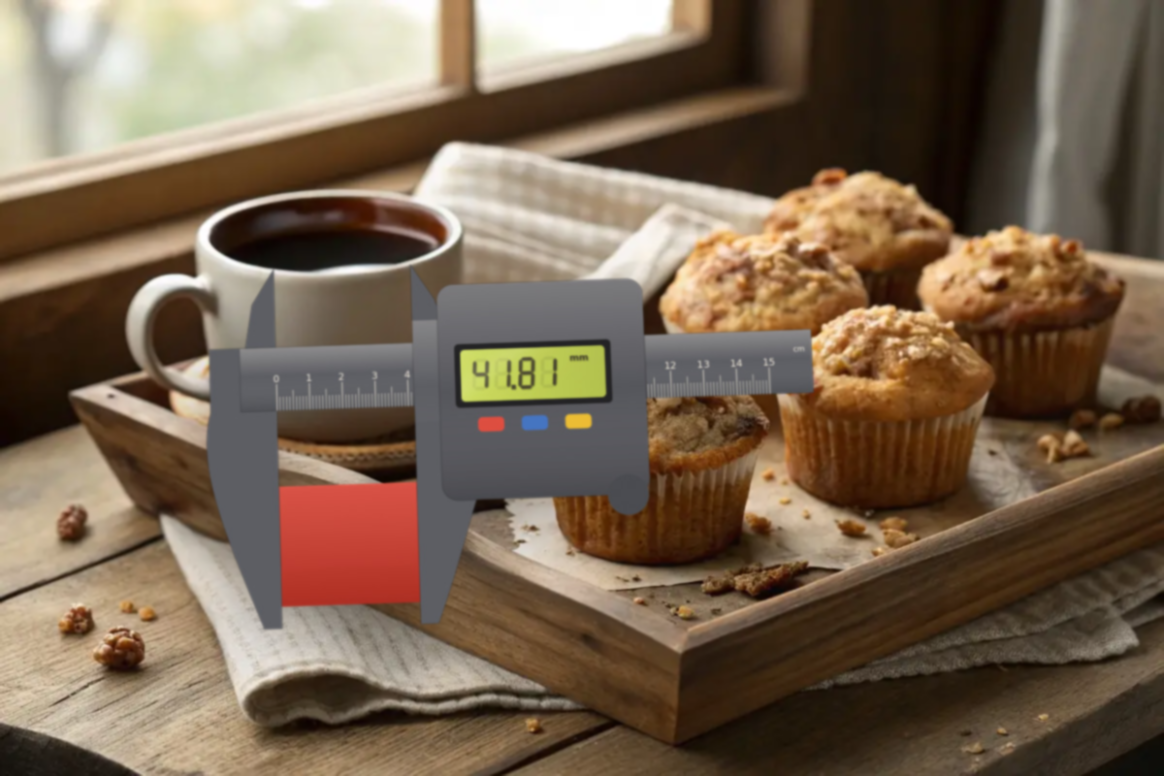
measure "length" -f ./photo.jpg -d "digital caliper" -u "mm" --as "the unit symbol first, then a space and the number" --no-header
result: mm 41.81
